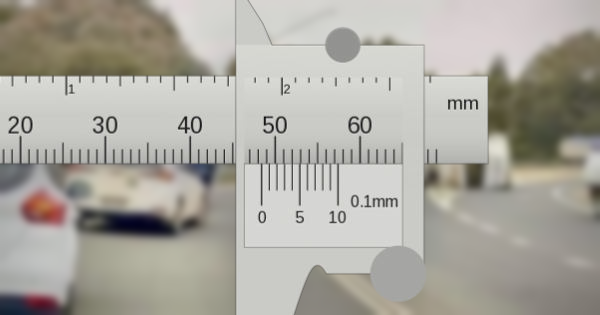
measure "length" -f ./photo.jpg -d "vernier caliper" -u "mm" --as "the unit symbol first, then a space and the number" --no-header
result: mm 48.4
